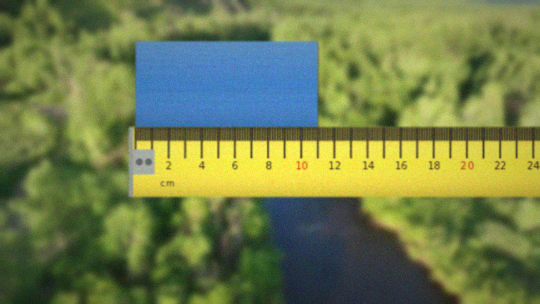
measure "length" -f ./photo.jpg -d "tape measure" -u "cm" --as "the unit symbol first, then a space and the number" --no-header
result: cm 11
